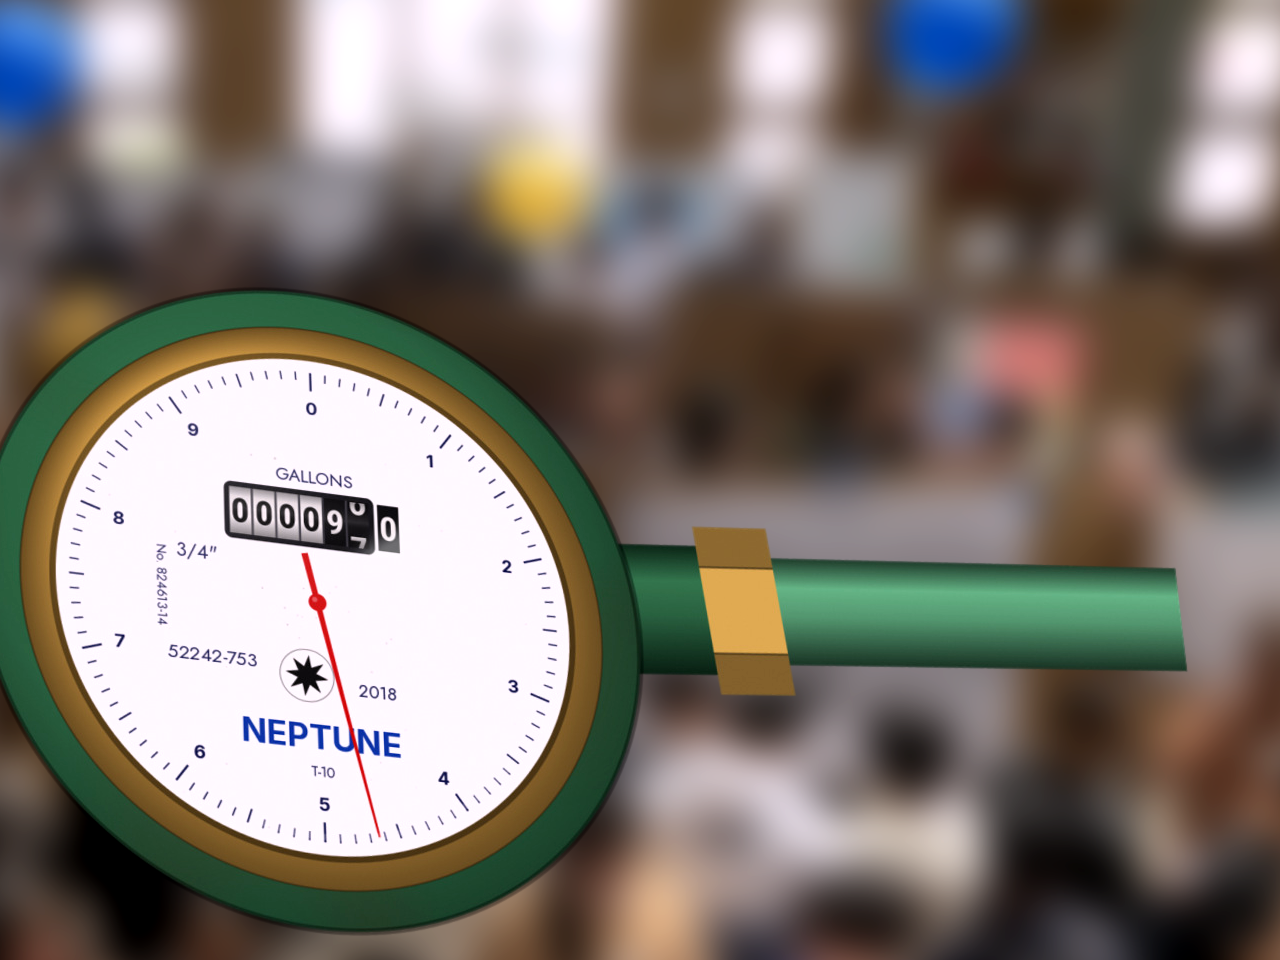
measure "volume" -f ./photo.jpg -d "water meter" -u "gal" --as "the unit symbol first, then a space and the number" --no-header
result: gal 964.6
